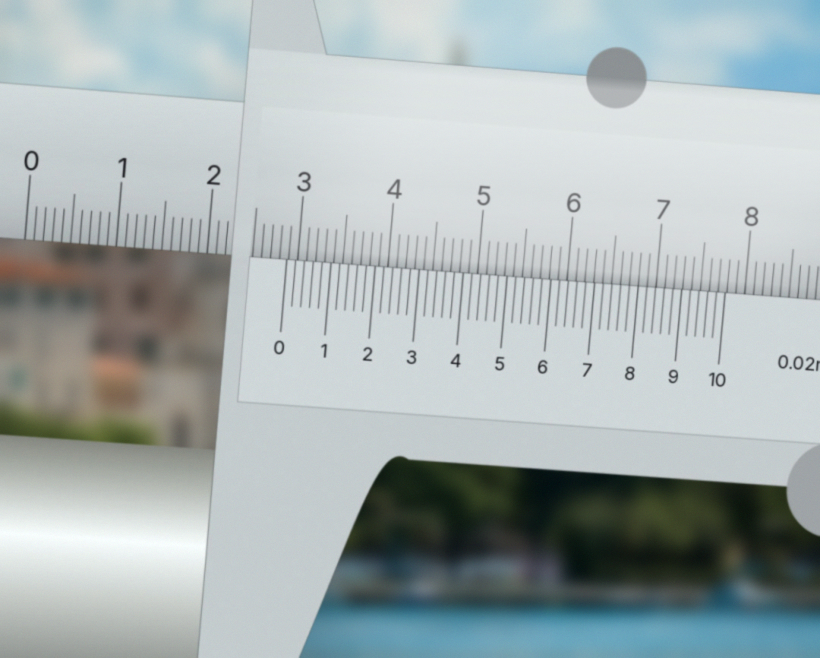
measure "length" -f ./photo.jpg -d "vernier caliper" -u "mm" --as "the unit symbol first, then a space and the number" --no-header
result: mm 28.8
